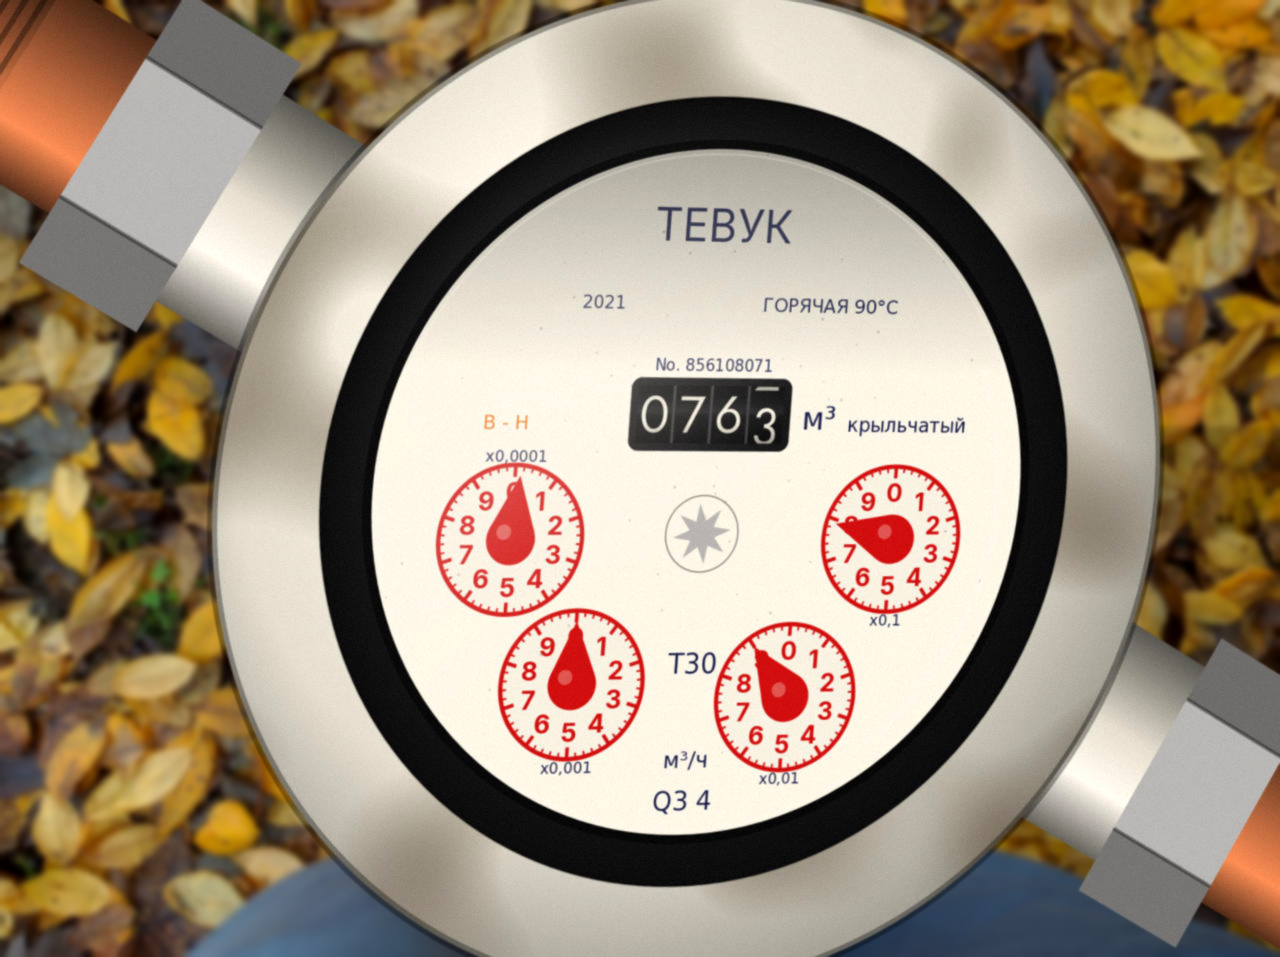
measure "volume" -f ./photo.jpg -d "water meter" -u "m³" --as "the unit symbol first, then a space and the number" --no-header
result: m³ 762.7900
